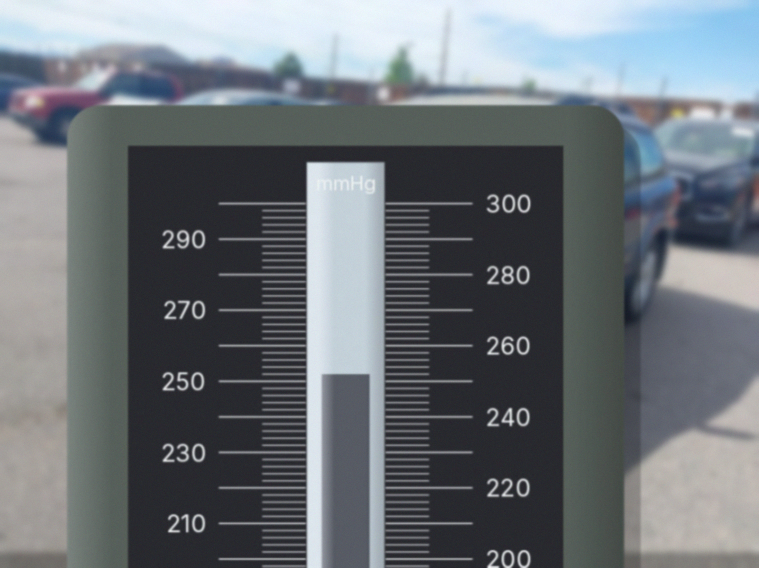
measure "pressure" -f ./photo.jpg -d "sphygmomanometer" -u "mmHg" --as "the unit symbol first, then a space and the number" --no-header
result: mmHg 252
